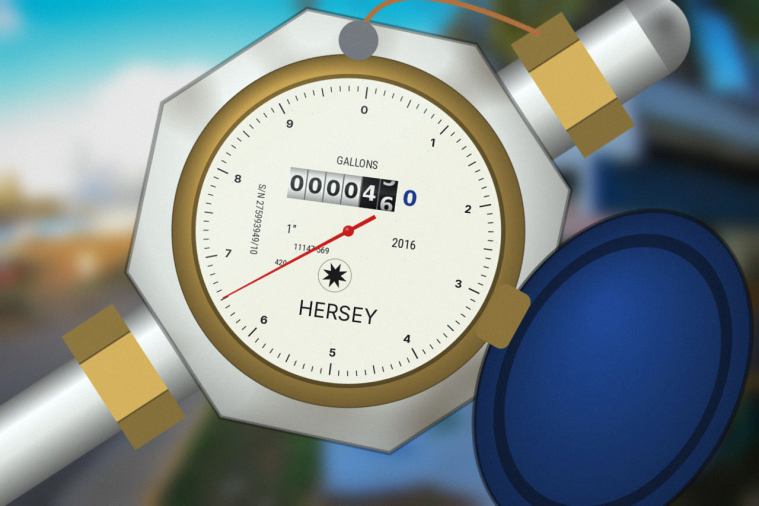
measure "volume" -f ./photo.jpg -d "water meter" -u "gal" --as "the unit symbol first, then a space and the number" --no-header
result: gal 456.5
